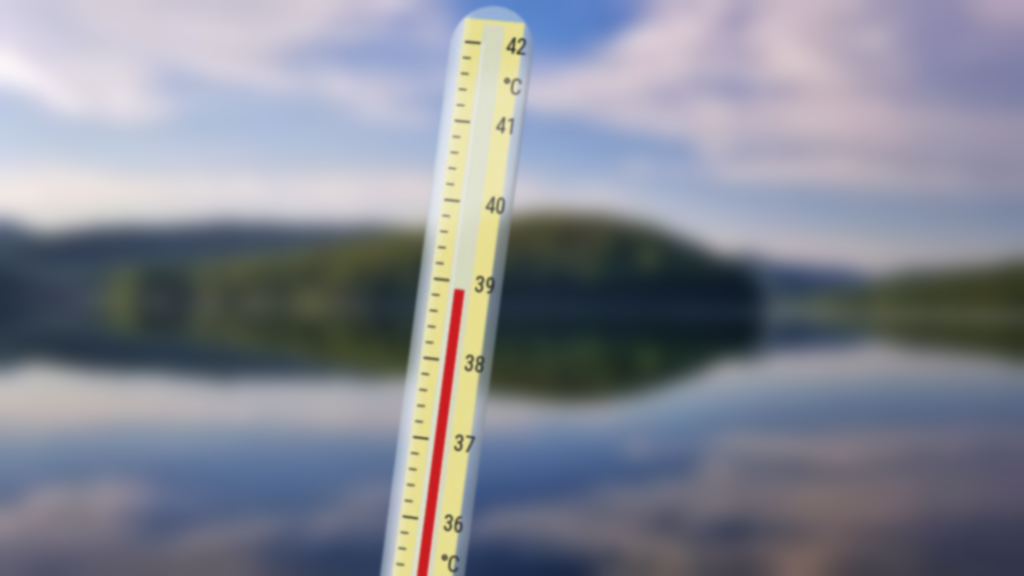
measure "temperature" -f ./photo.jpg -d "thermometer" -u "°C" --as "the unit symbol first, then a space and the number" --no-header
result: °C 38.9
